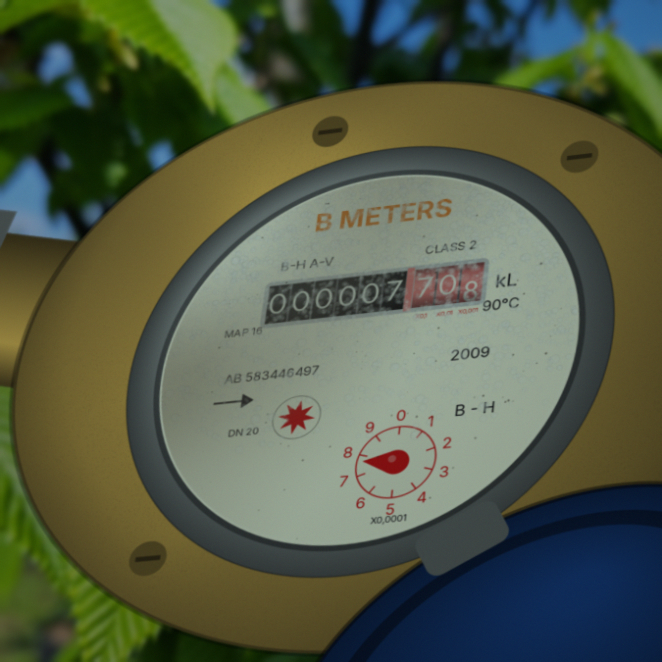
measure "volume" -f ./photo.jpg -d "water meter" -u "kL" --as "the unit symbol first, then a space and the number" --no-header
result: kL 7.7077
